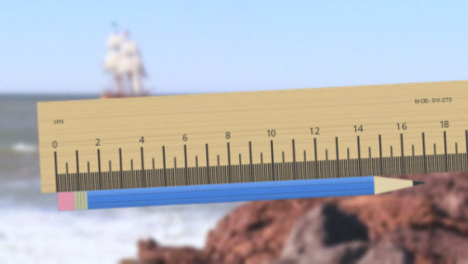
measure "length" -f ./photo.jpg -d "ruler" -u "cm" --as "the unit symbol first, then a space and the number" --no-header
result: cm 17
